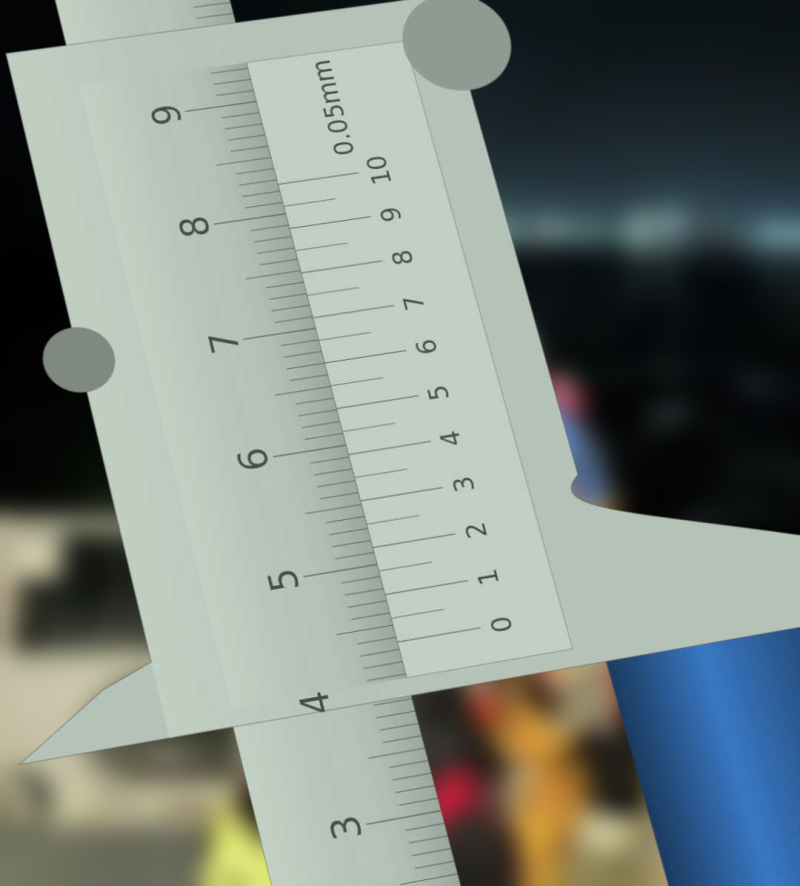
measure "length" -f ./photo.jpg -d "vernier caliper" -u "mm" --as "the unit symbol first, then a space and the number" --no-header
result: mm 43.6
